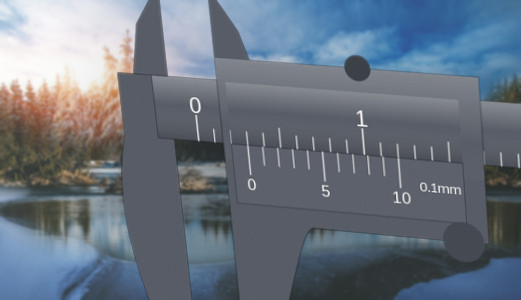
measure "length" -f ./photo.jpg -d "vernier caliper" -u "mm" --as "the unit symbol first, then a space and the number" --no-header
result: mm 3.0
